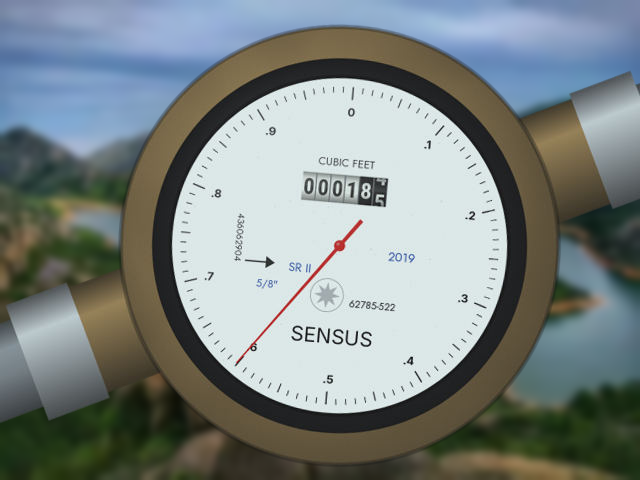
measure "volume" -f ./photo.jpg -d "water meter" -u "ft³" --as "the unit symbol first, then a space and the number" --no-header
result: ft³ 184.60
